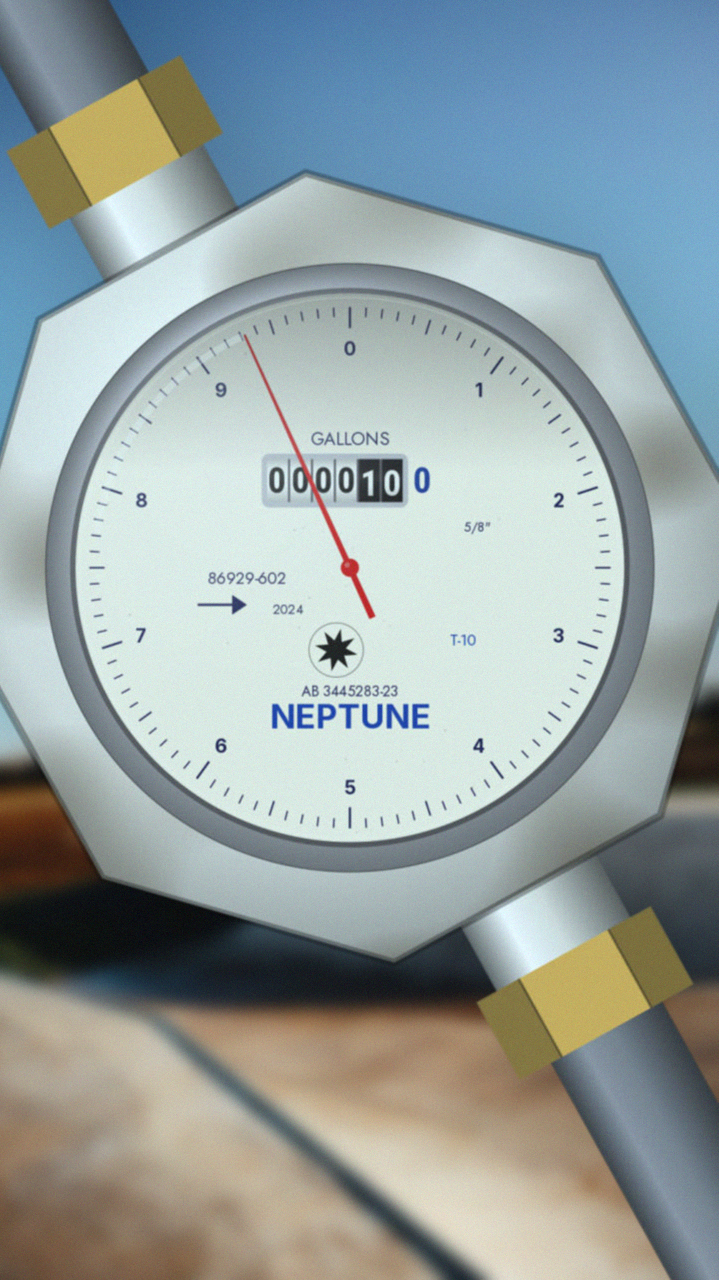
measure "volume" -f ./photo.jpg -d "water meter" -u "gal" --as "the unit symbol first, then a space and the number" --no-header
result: gal 99.3
